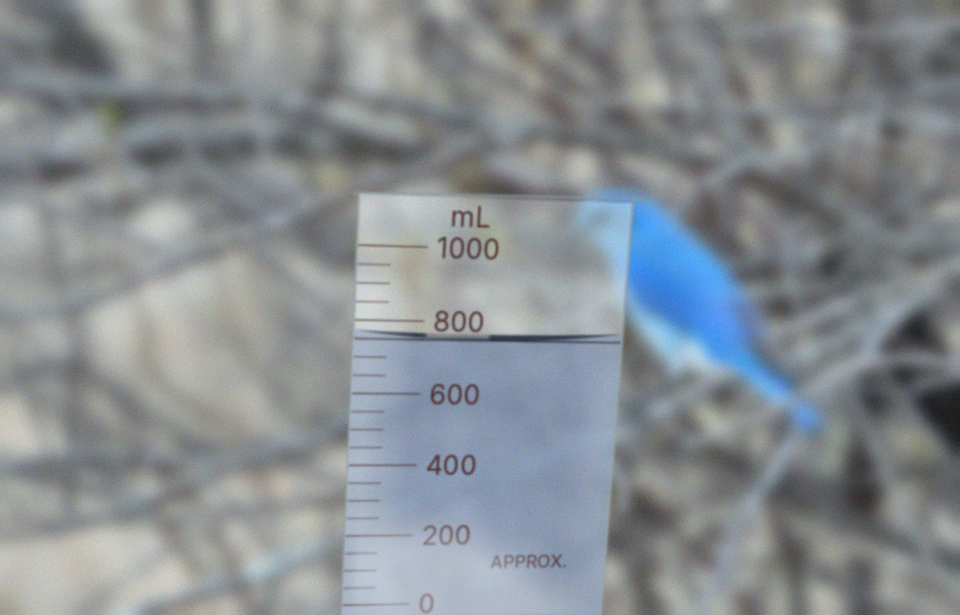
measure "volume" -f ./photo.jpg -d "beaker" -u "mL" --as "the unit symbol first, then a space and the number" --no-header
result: mL 750
